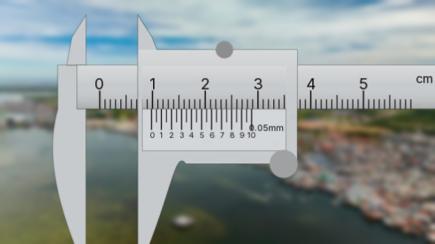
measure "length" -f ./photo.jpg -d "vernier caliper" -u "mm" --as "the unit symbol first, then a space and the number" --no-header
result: mm 9.8
